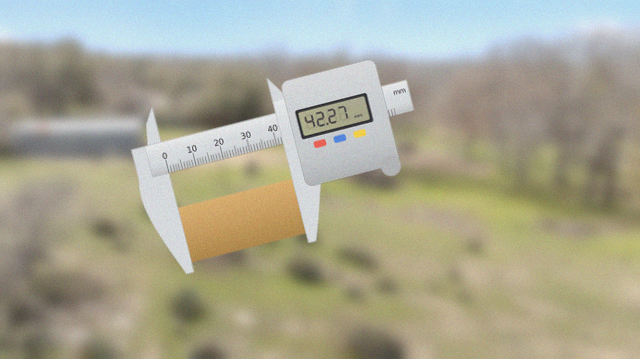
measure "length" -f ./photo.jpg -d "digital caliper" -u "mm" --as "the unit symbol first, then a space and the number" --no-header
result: mm 42.27
